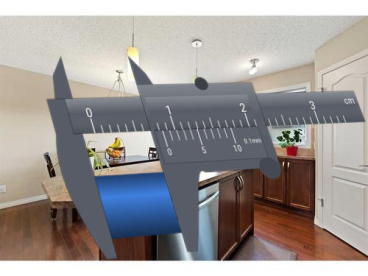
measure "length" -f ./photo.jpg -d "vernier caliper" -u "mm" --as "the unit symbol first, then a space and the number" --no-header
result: mm 8.4
